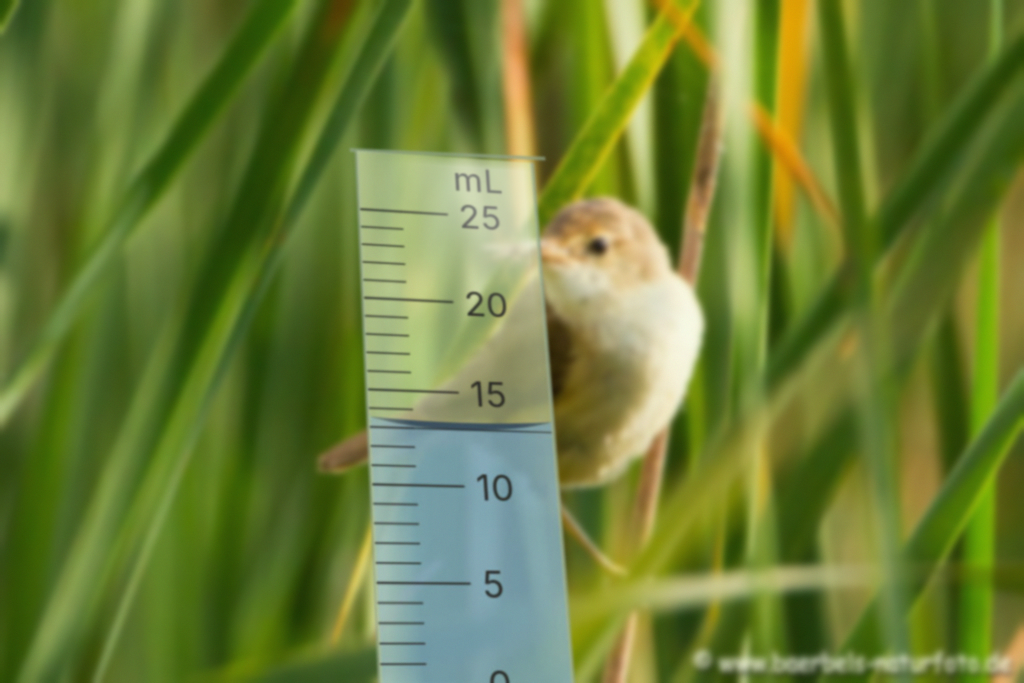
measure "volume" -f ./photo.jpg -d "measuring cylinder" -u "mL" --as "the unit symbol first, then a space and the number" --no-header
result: mL 13
